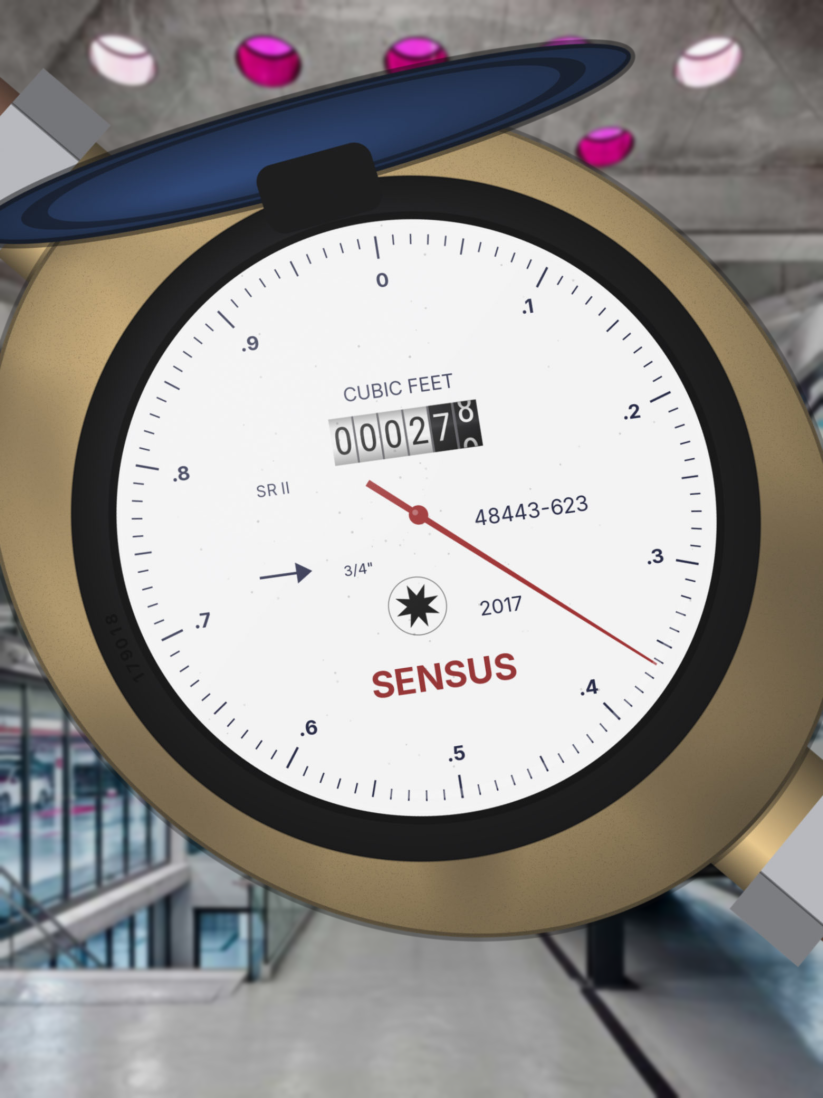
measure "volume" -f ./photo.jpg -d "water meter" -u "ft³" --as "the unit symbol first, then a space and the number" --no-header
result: ft³ 278.36
